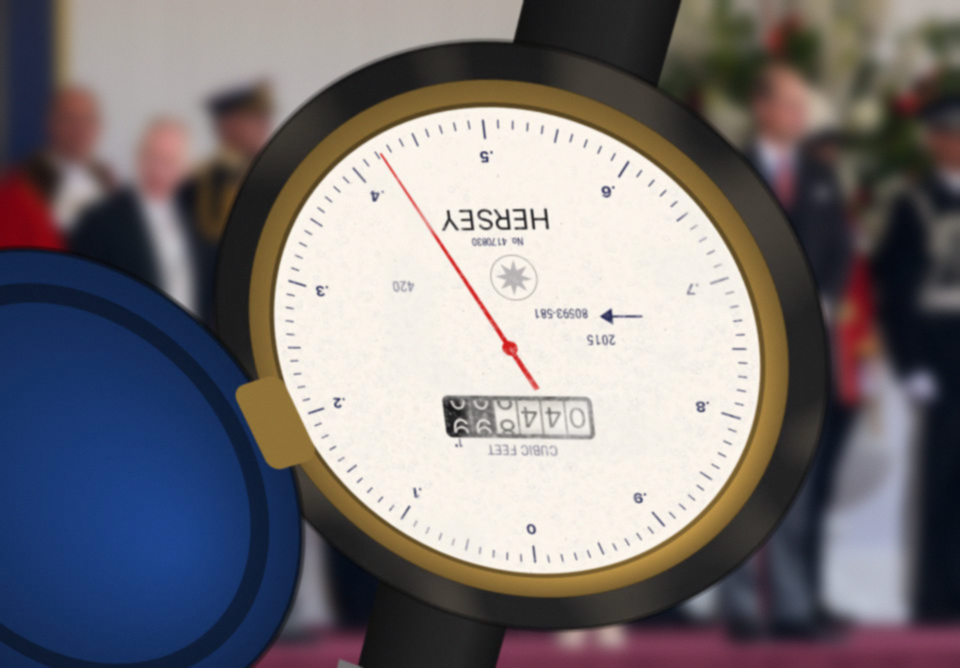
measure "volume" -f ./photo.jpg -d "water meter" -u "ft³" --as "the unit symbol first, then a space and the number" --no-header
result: ft³ 44899.42
